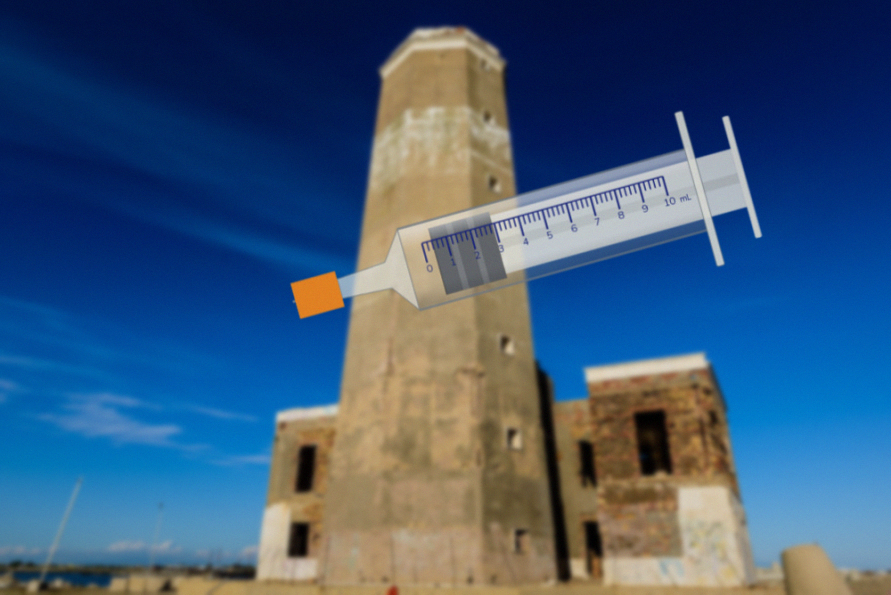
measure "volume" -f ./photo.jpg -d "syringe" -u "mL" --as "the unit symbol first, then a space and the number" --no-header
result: mL 0.4
